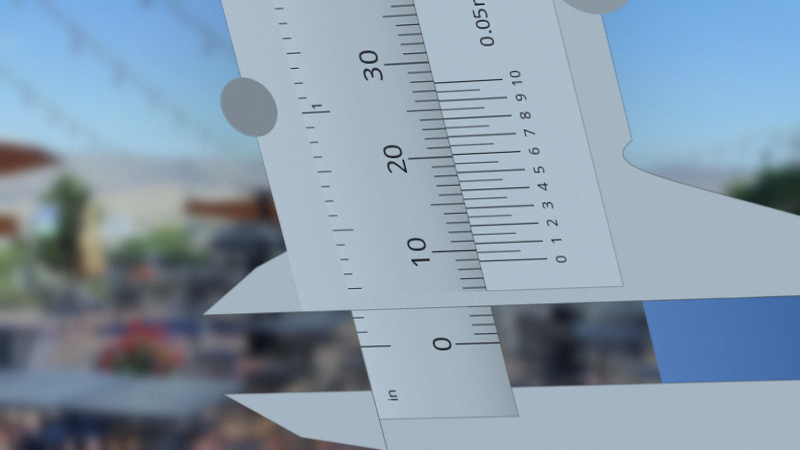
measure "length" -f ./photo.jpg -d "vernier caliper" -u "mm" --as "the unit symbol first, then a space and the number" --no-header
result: mm 8.8
